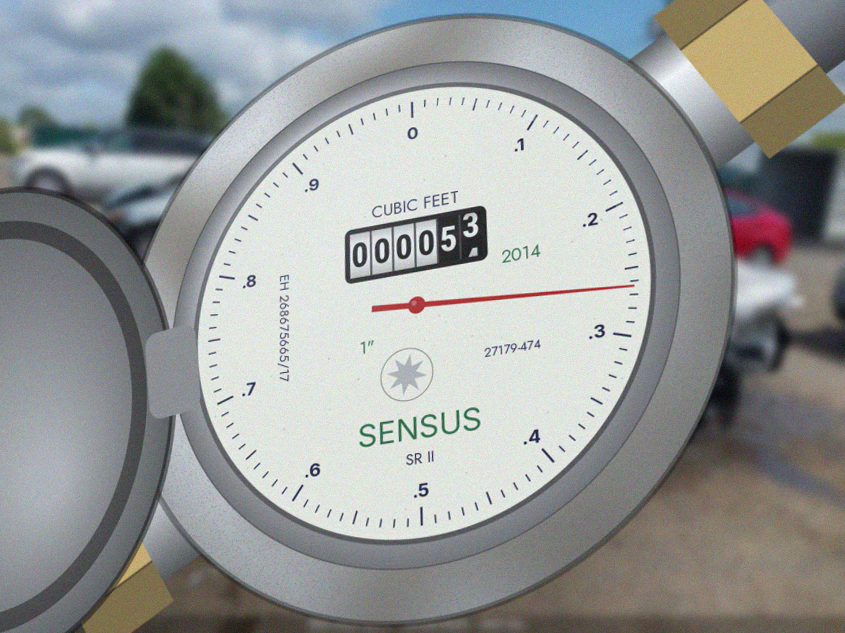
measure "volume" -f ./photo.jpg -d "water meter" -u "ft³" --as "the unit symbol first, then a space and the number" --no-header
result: ft³ 53.26
